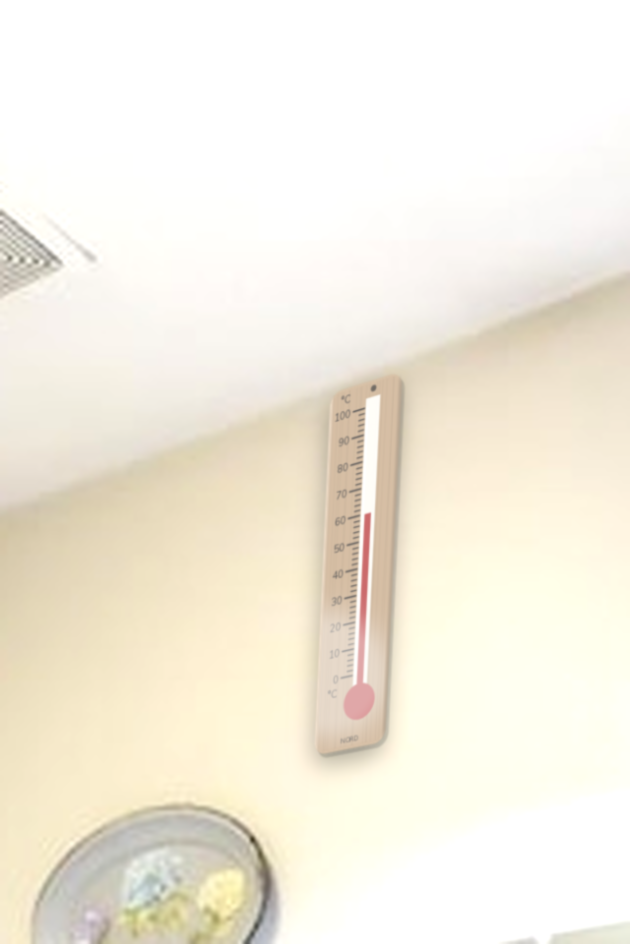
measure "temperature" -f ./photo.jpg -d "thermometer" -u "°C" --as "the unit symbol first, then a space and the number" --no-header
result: °C 60
